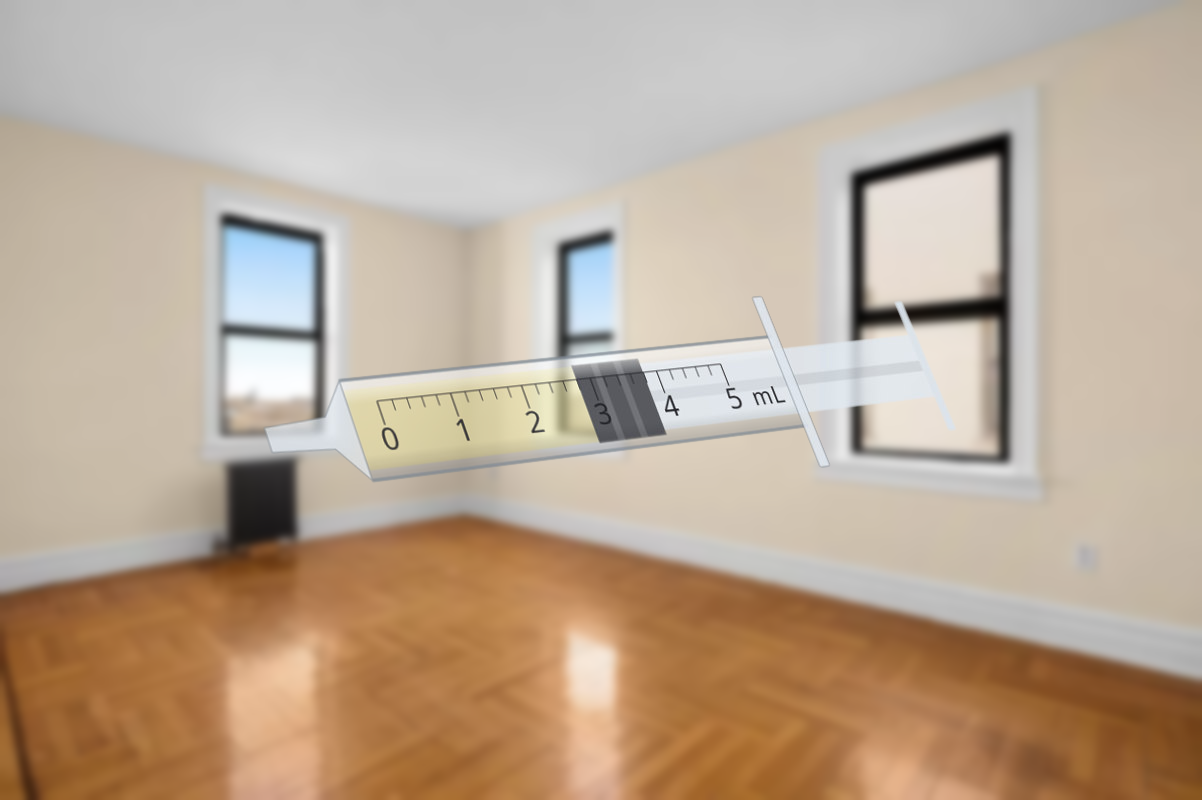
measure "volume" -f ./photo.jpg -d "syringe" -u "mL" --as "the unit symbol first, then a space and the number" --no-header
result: mL 2.8
